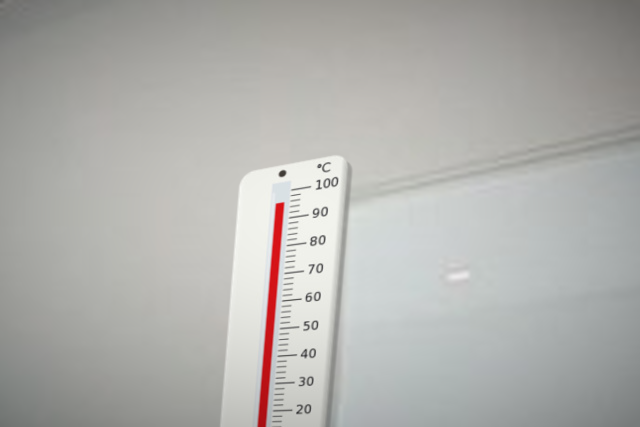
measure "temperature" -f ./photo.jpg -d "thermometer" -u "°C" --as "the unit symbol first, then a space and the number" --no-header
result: °C 96
